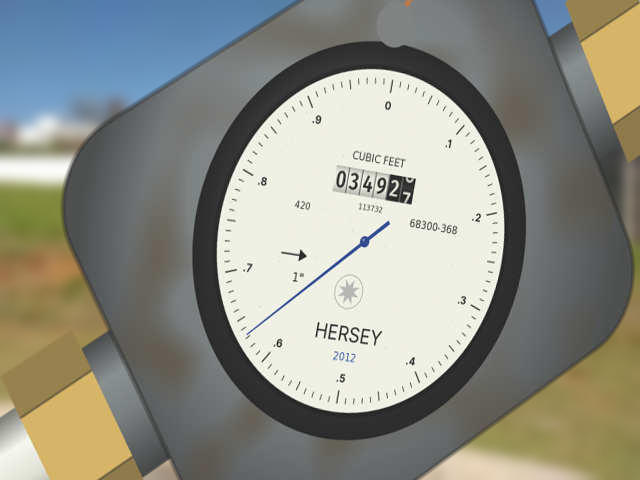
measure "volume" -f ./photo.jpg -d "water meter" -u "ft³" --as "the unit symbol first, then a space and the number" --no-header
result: ft³ 34926.63
